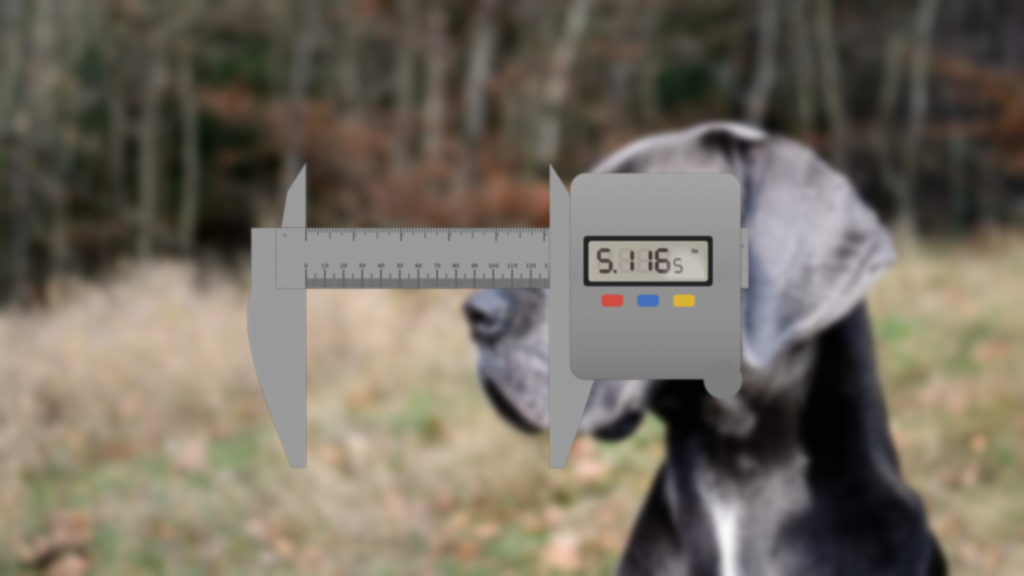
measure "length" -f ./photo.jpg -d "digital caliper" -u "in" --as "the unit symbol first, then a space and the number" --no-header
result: in 5.1165
